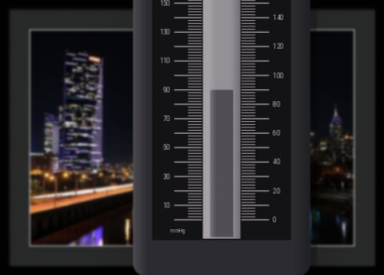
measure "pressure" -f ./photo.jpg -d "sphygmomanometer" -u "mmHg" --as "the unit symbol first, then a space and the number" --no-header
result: mmHg 90
